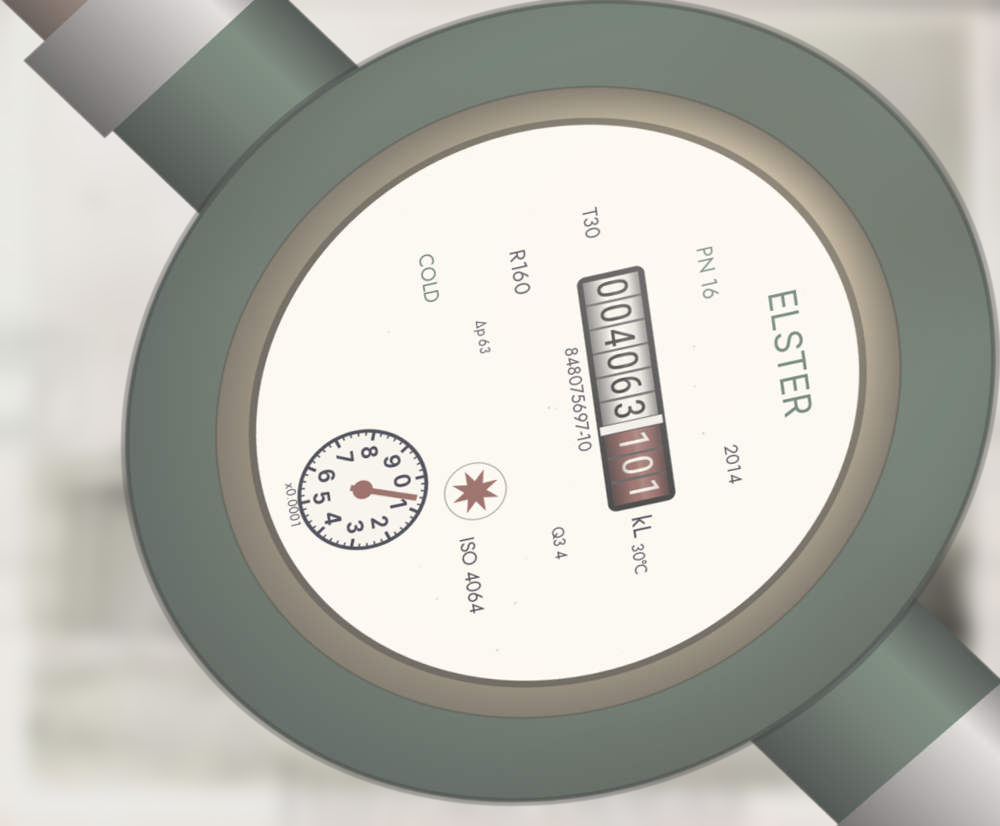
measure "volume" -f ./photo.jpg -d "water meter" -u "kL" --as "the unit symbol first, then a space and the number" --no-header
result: kL 4063.1010
